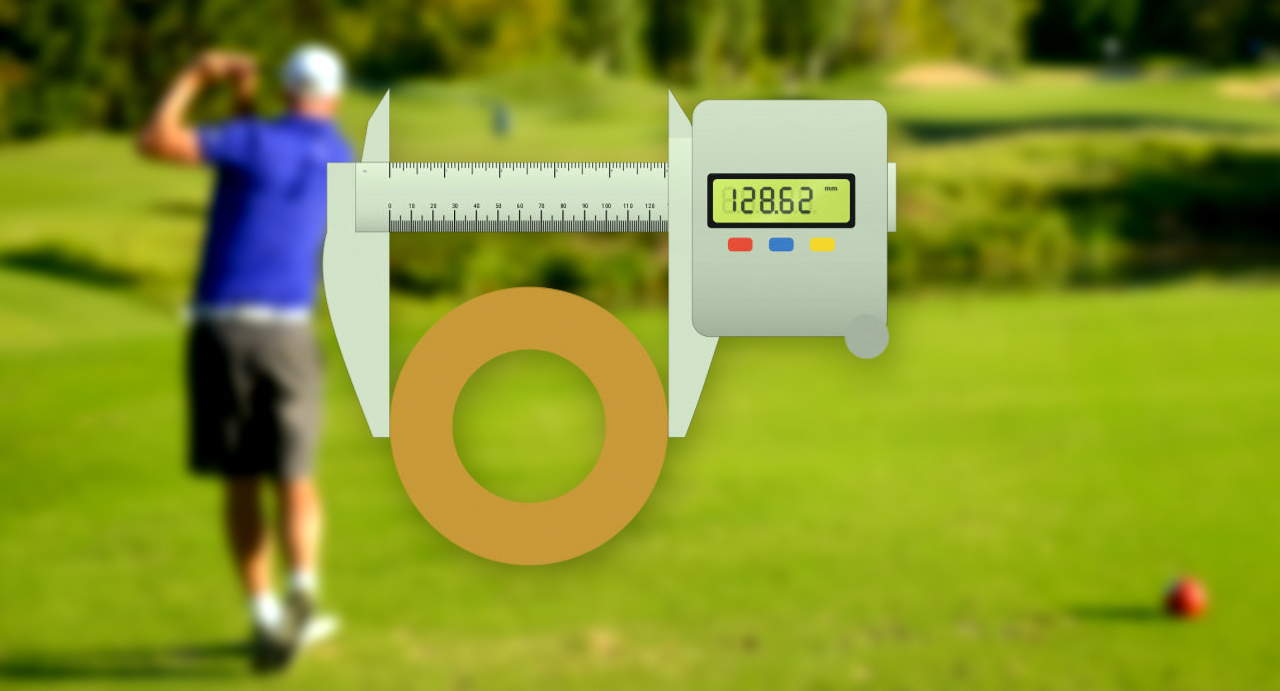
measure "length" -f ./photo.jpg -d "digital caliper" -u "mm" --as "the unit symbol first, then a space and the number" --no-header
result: mm 128.62
